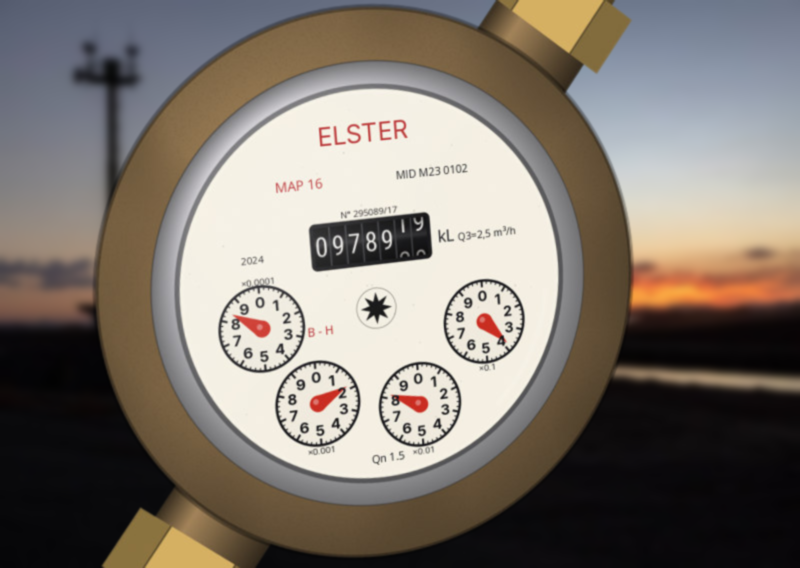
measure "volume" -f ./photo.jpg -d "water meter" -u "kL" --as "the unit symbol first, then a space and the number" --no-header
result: kL 978919.3818
